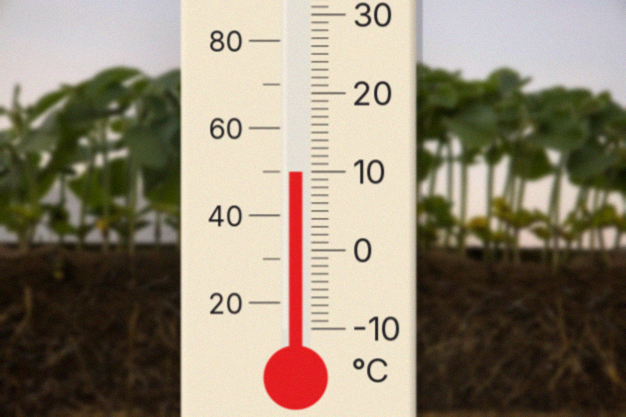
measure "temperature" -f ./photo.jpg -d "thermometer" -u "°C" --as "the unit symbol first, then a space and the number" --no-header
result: °C 10
